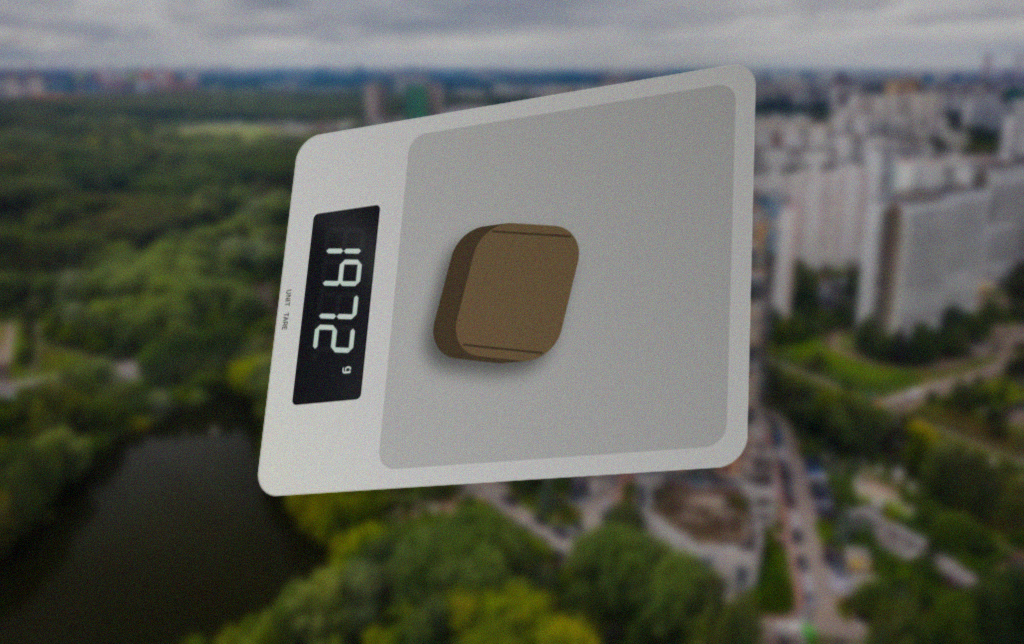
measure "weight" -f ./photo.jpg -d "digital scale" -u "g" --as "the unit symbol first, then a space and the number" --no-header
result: g 1972
